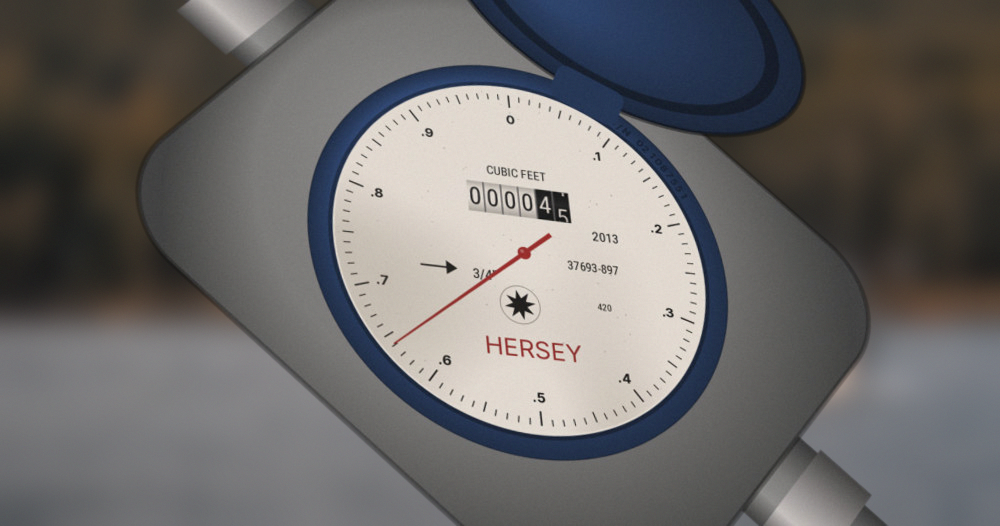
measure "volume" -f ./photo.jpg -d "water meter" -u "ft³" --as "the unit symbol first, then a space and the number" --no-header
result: ft³ 44.64
